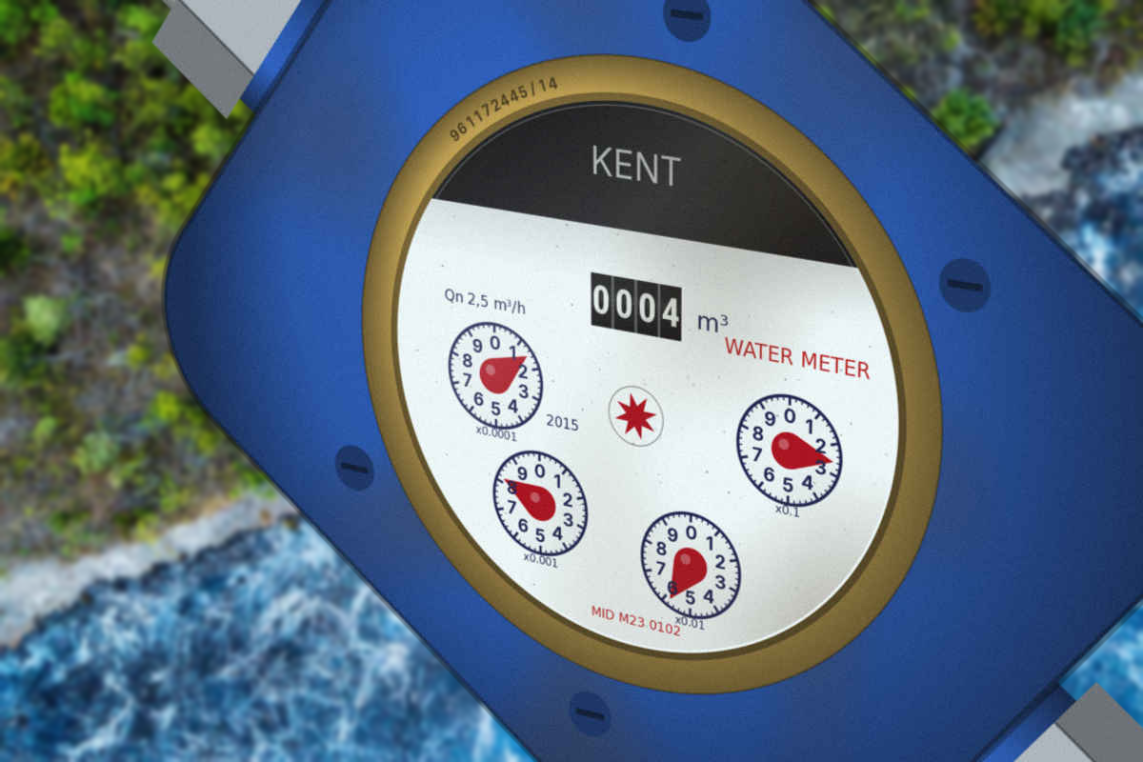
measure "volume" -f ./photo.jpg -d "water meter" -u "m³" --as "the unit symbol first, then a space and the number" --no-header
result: m³ 4.2581
